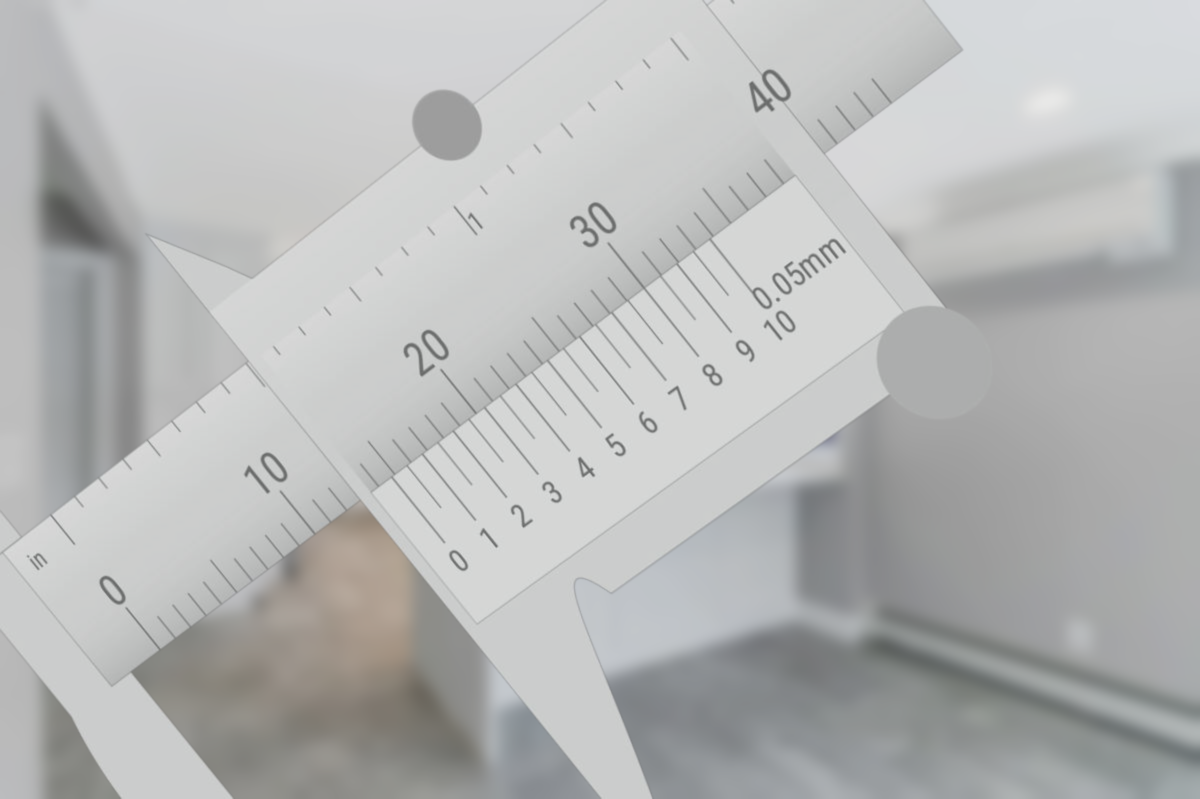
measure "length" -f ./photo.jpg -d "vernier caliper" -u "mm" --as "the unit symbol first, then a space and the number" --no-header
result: mm 14.8
